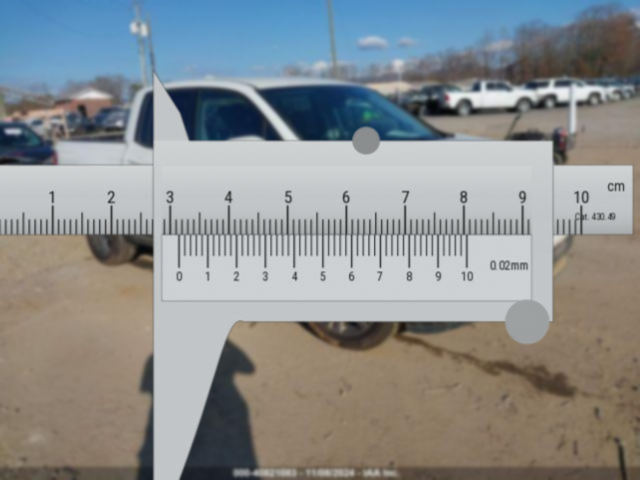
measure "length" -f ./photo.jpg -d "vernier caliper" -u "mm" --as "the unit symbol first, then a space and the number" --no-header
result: mm 31.5
